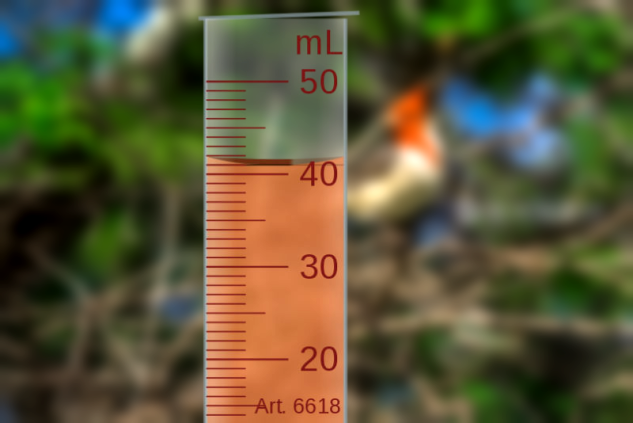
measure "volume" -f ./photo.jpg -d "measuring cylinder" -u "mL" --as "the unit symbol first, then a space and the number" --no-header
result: mL 41
